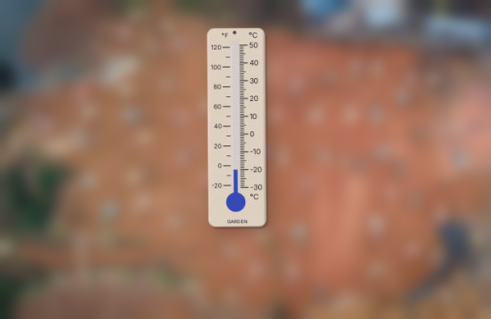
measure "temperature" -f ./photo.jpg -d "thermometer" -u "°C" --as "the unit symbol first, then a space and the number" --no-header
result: °C -20
